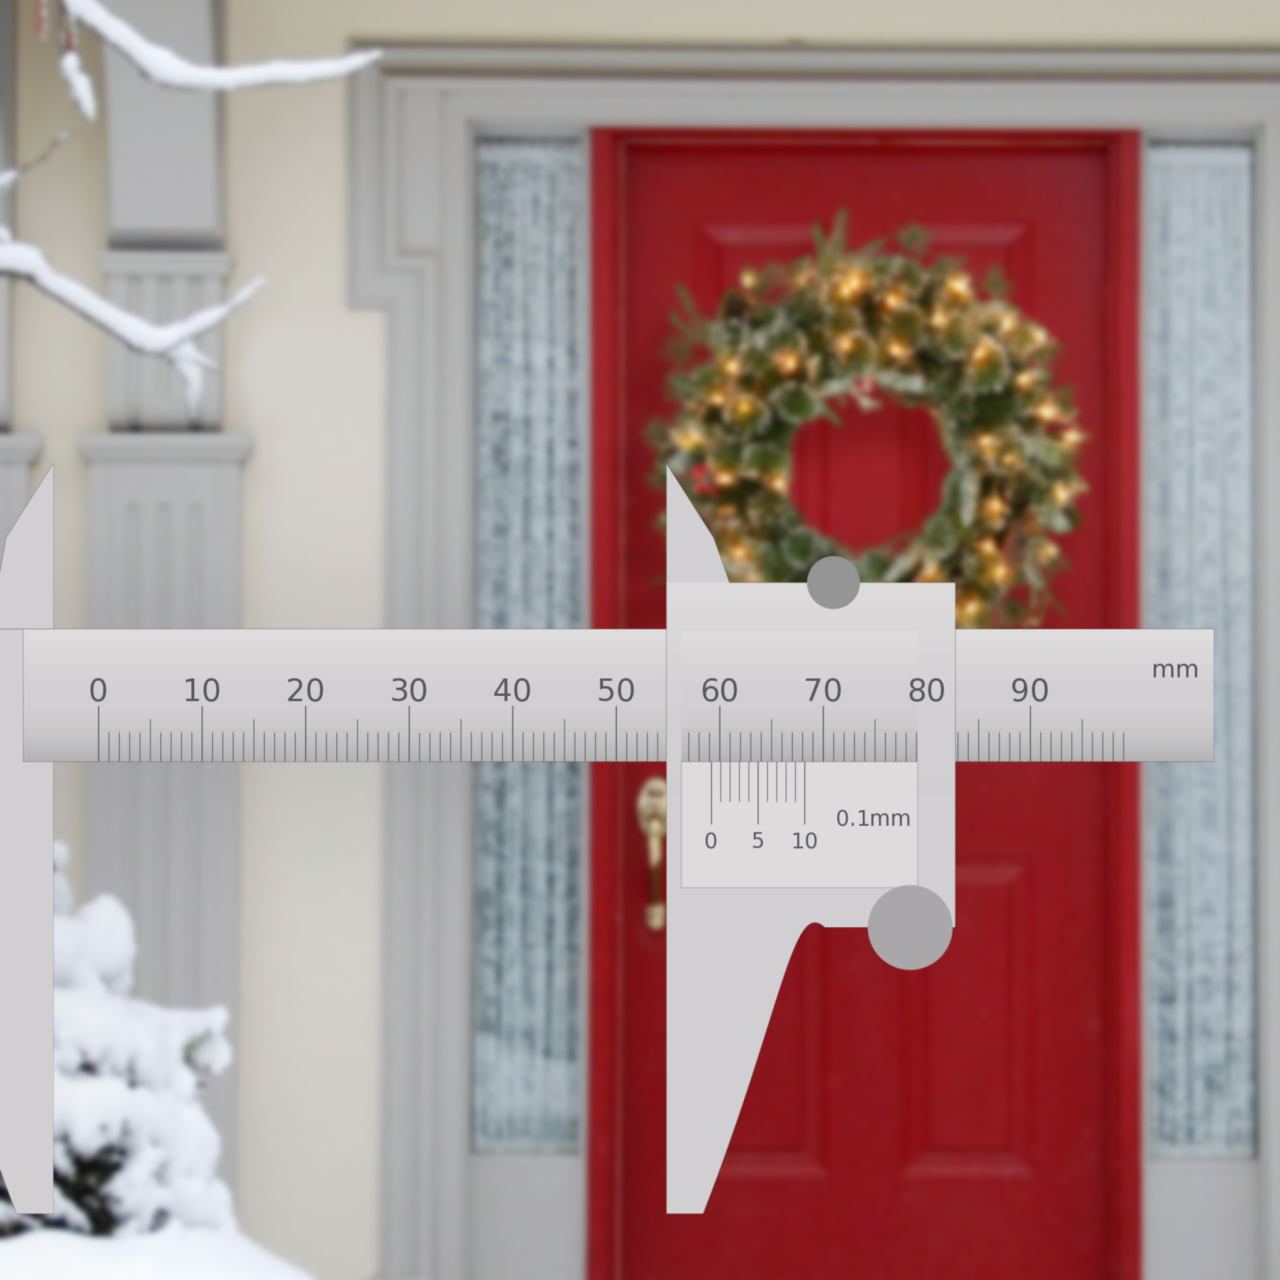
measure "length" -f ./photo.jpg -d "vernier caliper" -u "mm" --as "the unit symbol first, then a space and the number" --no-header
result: mm 59.2
